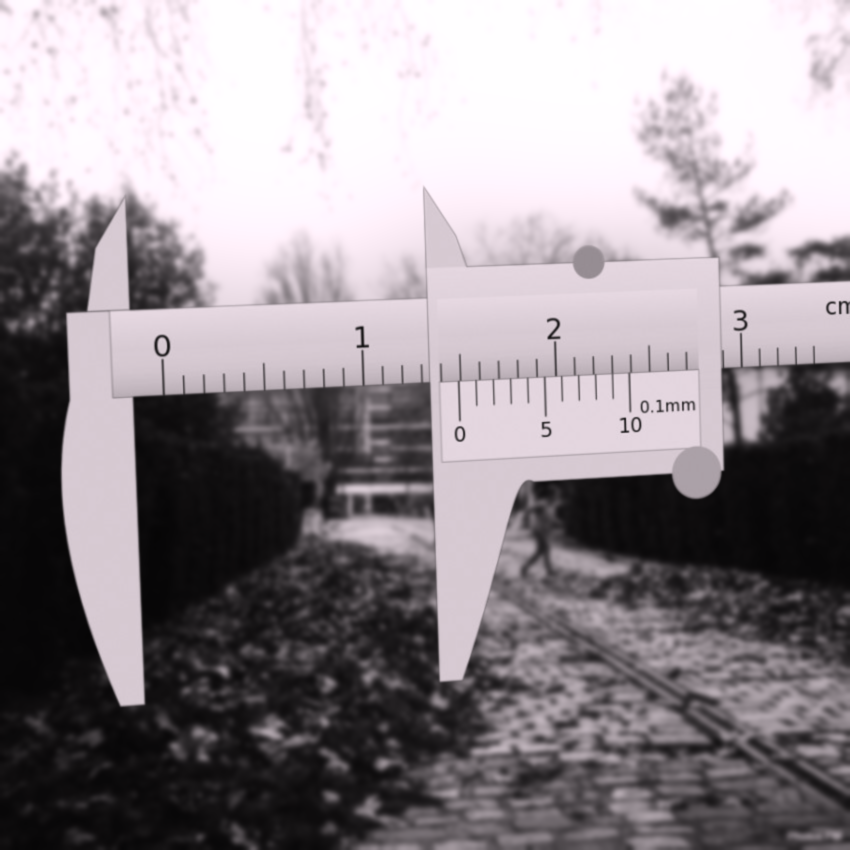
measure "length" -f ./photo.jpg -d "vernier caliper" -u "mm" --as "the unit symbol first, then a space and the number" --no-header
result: mm 14.9
